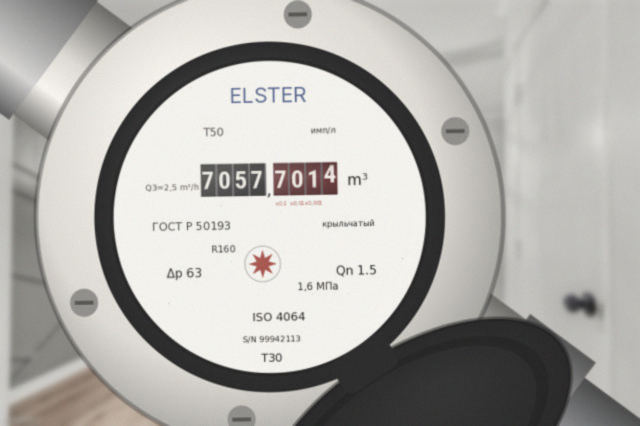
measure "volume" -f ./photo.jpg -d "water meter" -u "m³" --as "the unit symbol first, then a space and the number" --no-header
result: m³ 7057.7014
